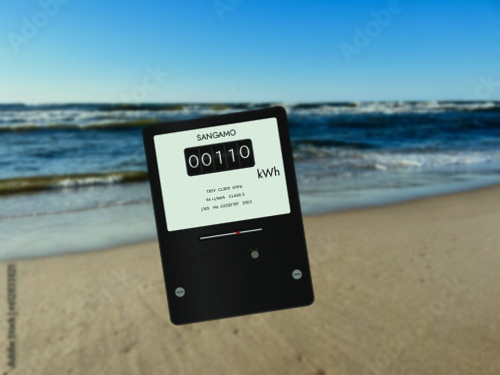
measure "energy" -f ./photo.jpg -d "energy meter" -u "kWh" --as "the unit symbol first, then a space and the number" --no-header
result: kWh 110
